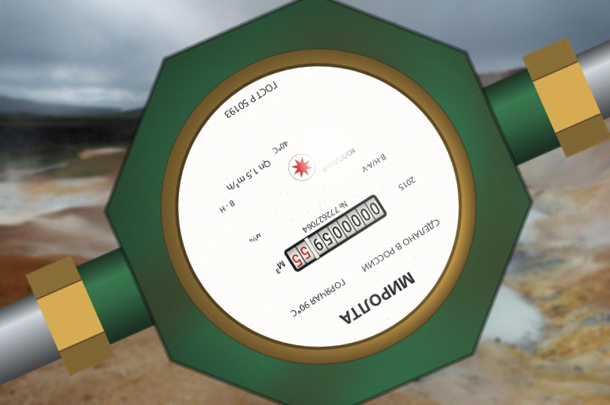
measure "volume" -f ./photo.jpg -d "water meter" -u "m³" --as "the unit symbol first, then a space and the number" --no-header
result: m³ 59.55
